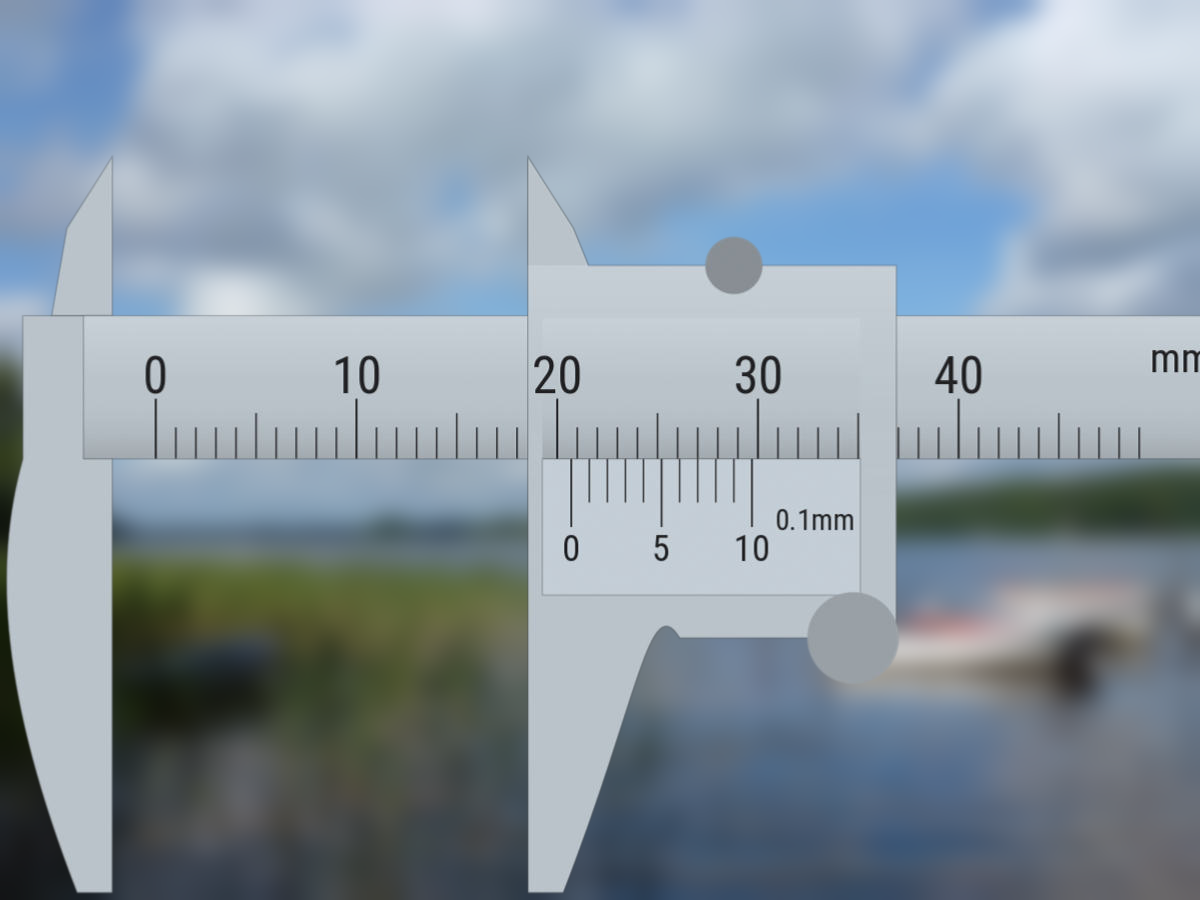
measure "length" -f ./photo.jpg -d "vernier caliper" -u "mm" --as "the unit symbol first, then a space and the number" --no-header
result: mm 20.7
